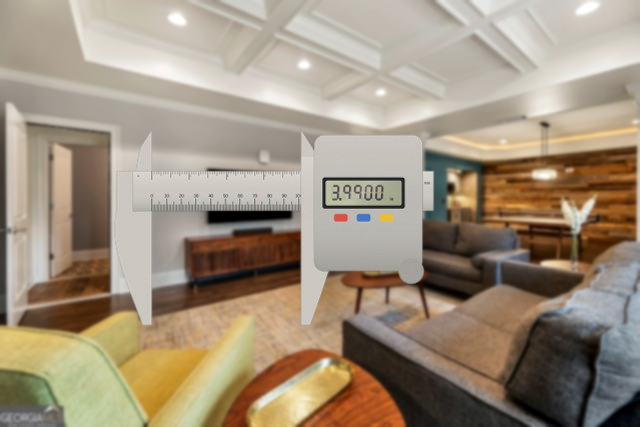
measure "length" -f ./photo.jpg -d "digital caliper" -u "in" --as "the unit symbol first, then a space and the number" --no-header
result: in 3.9900
